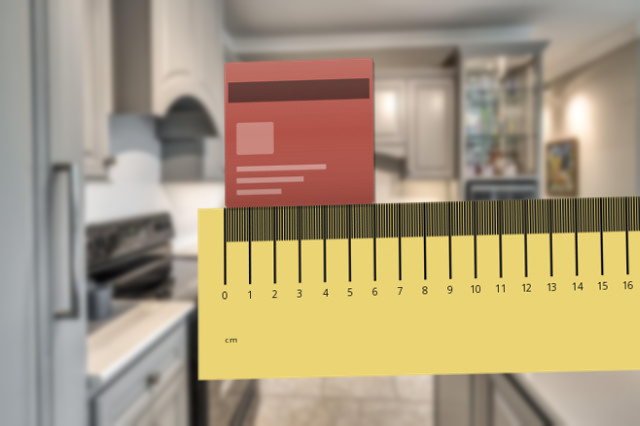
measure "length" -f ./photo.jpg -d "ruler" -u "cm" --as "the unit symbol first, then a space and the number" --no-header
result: cm 6
